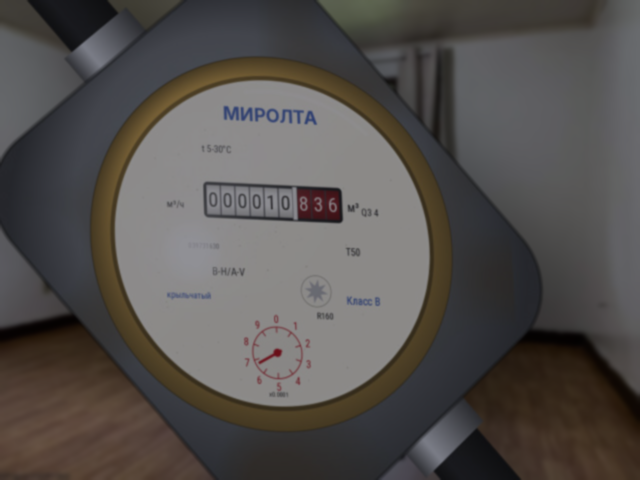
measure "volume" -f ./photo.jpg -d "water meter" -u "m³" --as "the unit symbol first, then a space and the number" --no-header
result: m³ 10.8366
